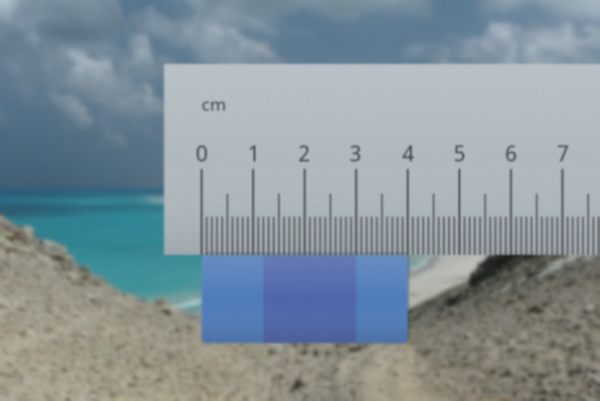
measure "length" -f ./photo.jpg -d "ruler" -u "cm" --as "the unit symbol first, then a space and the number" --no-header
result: cm 4
